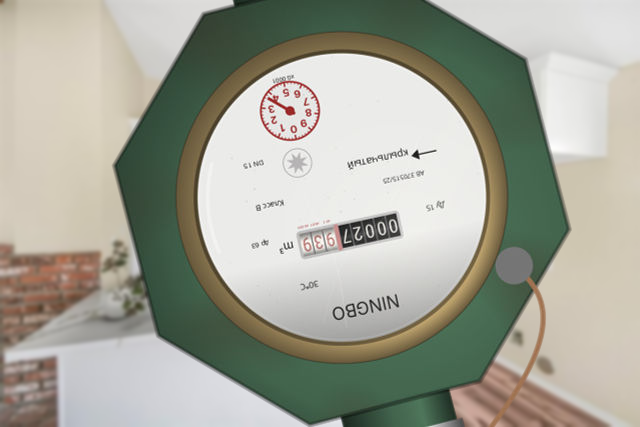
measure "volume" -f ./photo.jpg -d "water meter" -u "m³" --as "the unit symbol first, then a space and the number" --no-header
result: m³ 27.9393
